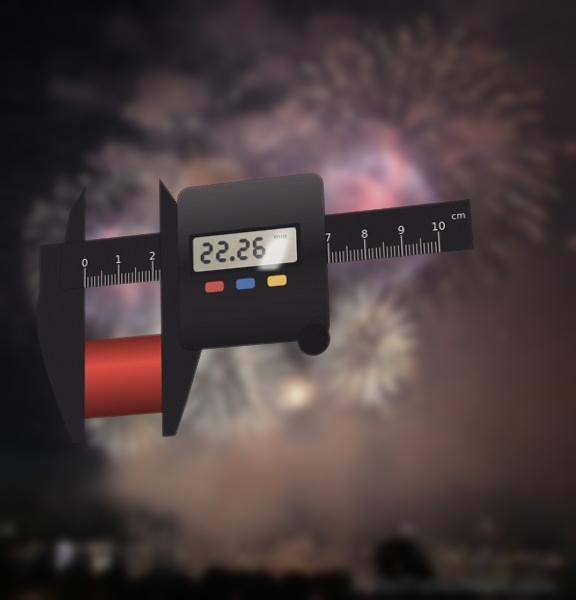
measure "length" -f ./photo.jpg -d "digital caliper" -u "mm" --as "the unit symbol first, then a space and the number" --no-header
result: mm 22.26
